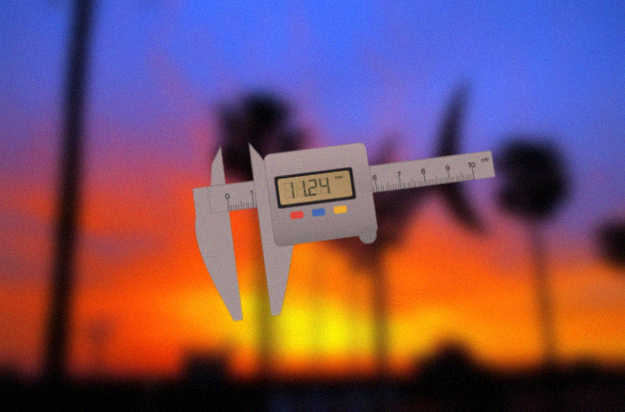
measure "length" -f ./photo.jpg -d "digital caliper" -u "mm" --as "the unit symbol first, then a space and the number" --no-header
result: mm 11.24
